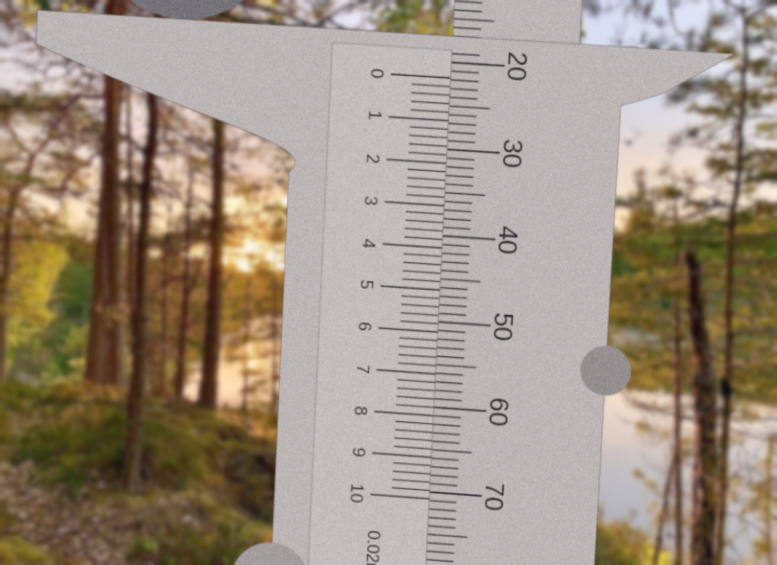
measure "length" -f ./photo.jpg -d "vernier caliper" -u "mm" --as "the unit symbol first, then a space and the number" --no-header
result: mm 21.8
